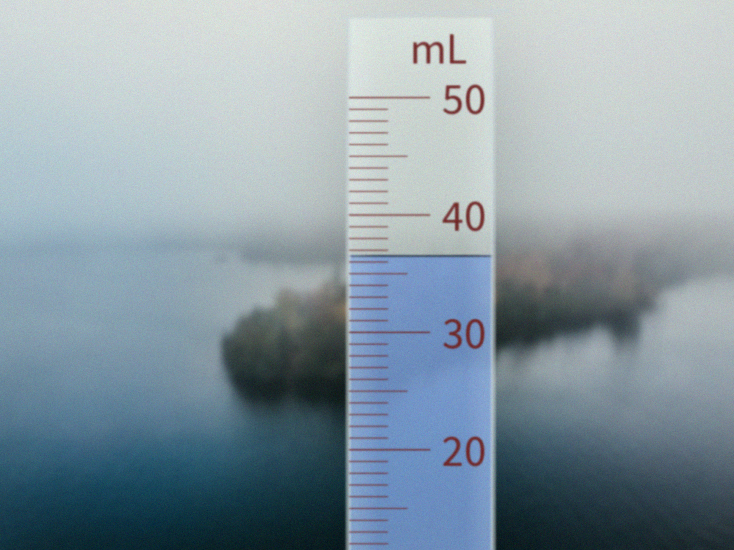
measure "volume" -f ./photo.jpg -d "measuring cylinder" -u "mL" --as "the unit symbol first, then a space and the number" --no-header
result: mL 36.5
